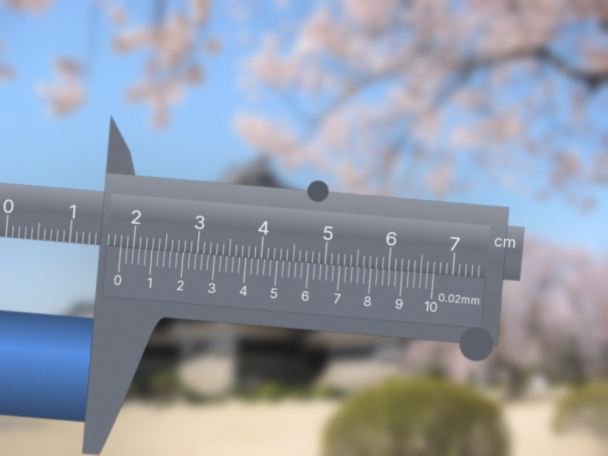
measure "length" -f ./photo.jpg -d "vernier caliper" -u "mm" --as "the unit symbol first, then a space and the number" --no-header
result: mm 18.0
